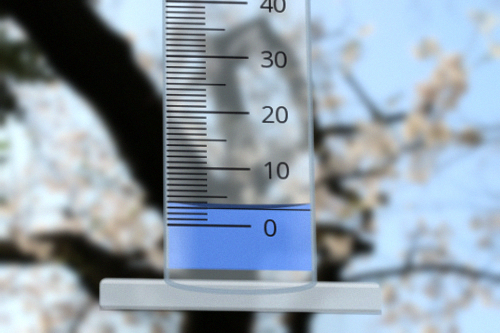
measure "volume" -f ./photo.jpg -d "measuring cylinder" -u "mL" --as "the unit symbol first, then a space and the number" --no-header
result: mL 3
